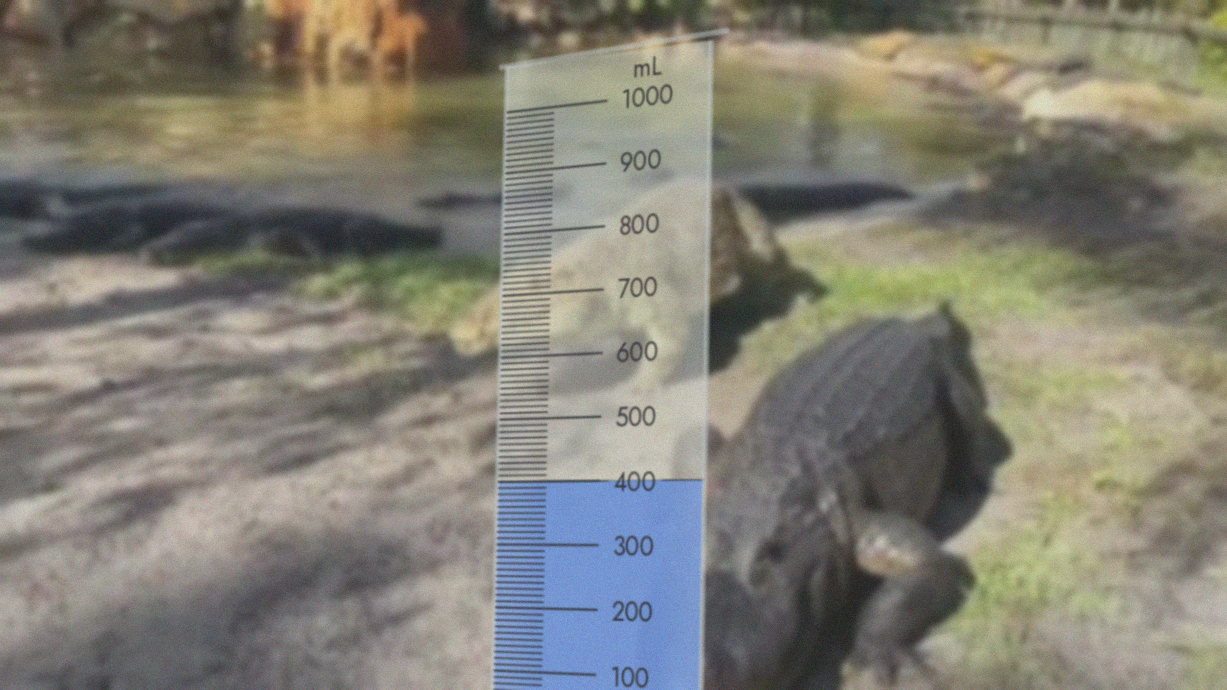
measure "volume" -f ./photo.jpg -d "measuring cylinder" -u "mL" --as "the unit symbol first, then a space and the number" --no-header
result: mL 400
